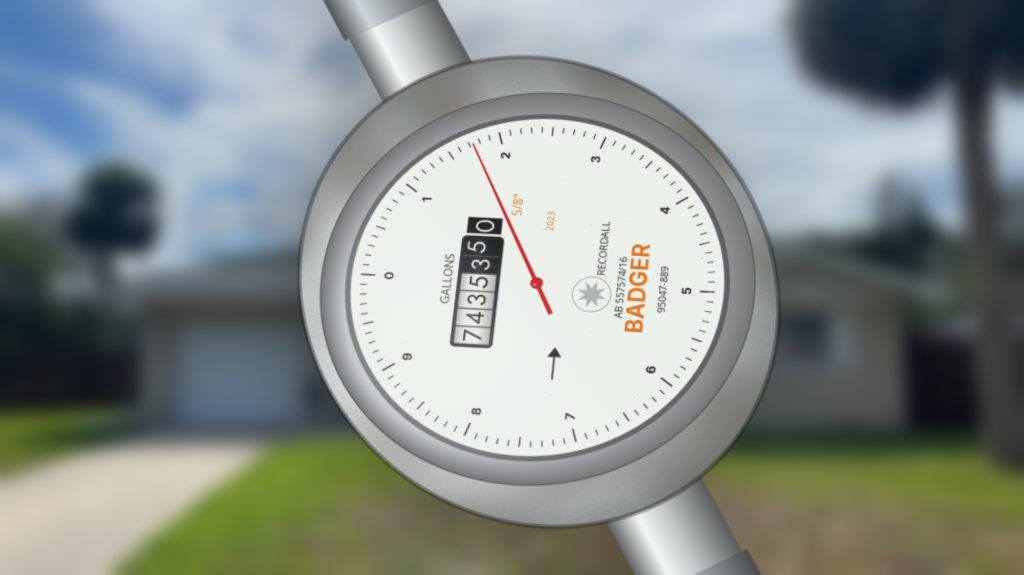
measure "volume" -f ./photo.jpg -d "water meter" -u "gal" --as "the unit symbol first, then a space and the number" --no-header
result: gal 7435351.7
